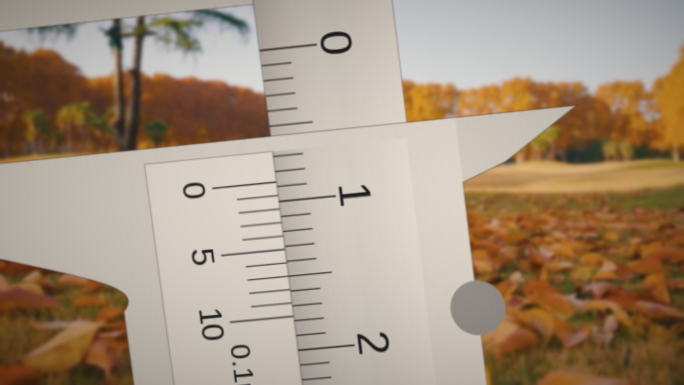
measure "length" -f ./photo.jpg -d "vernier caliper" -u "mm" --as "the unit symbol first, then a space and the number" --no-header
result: mm 8.7
